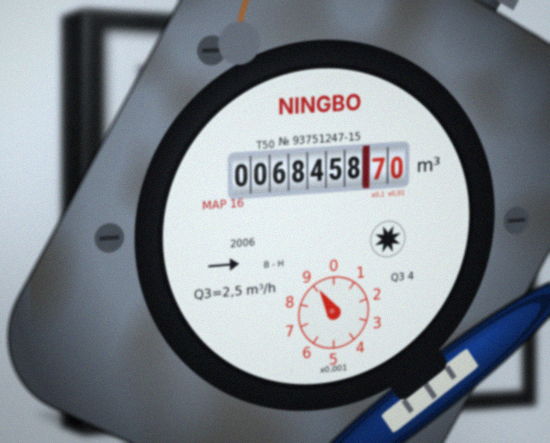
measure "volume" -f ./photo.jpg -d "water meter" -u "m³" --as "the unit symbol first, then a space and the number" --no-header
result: m³ 68458.699
